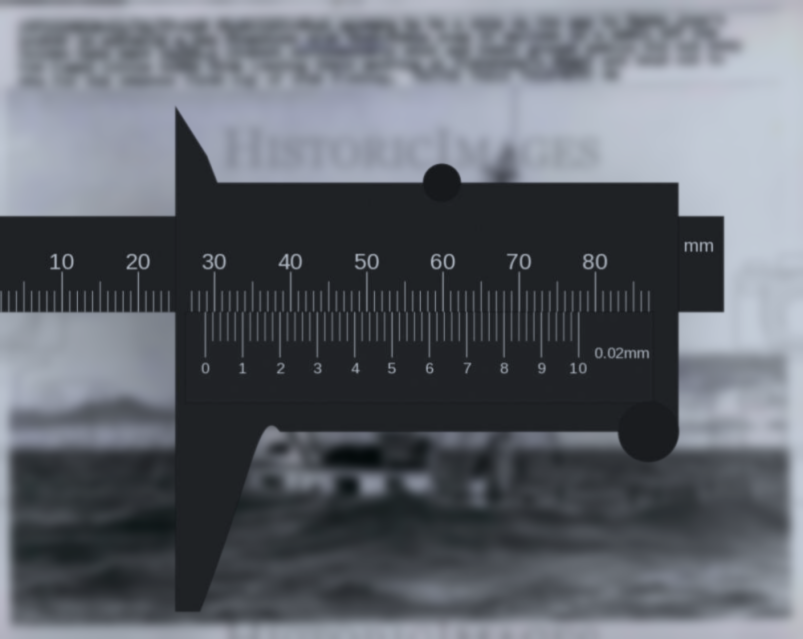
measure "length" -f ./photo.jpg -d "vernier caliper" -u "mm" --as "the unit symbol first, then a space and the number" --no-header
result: mm 28.8
